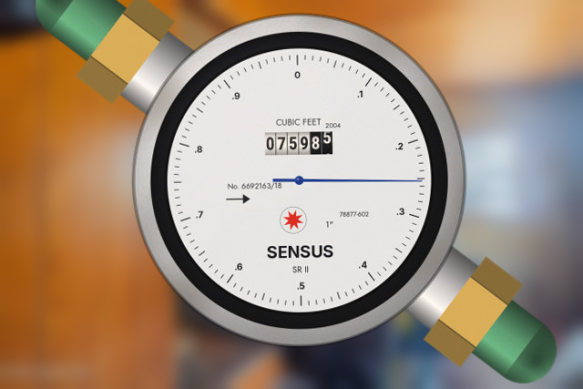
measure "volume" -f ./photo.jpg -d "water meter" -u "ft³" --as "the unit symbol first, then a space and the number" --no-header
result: ft³ 75985.25
